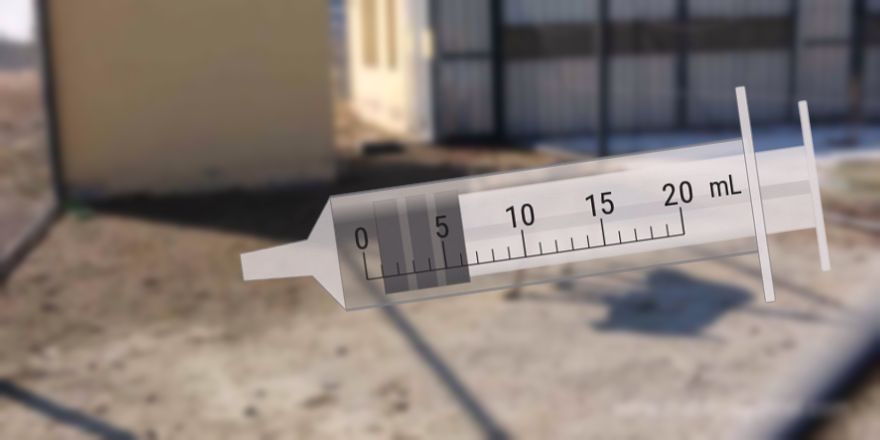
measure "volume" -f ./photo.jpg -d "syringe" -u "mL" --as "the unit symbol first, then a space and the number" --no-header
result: mL 1
